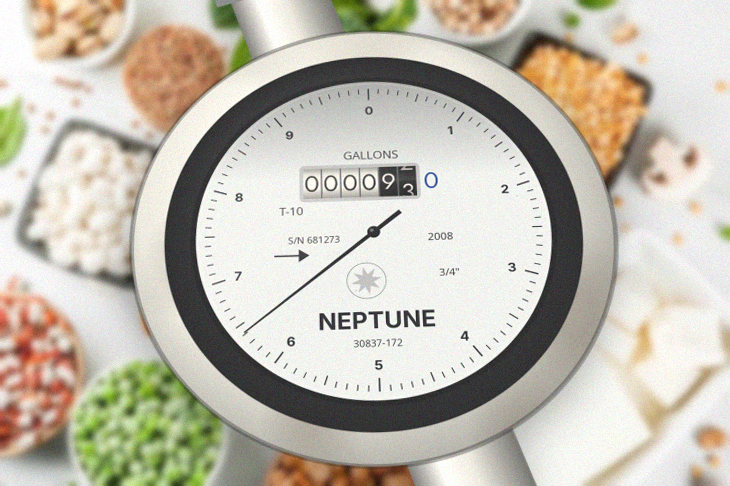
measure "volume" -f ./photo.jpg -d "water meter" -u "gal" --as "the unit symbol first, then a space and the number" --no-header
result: gal 926.4
